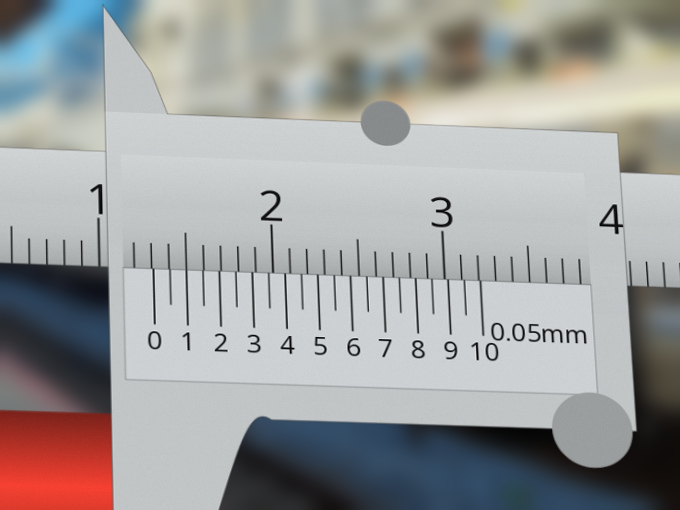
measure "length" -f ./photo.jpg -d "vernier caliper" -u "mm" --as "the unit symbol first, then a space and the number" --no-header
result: mm 13.1
